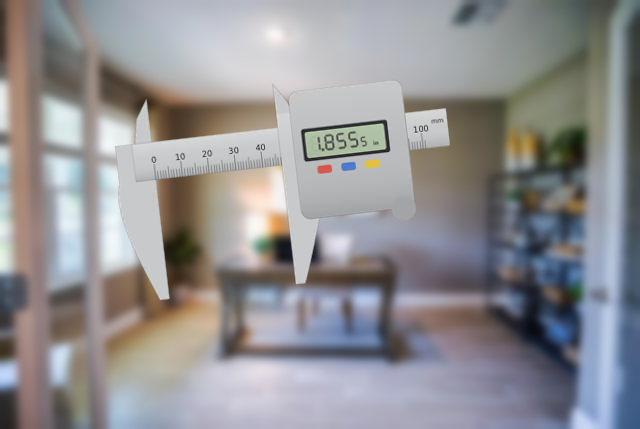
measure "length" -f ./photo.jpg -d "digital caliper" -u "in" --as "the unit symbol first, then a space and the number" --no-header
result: in 1.8555
